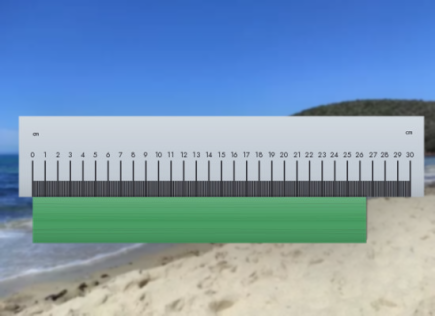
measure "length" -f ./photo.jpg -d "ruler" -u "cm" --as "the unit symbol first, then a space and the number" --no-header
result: cm 26.5
